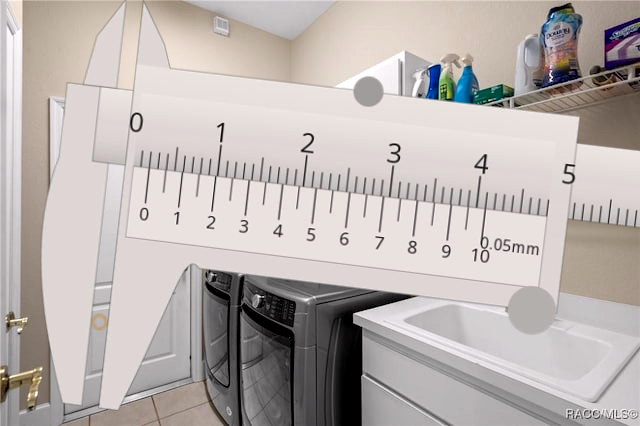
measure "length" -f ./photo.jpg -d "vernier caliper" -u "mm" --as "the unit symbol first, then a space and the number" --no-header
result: mm 2.0
